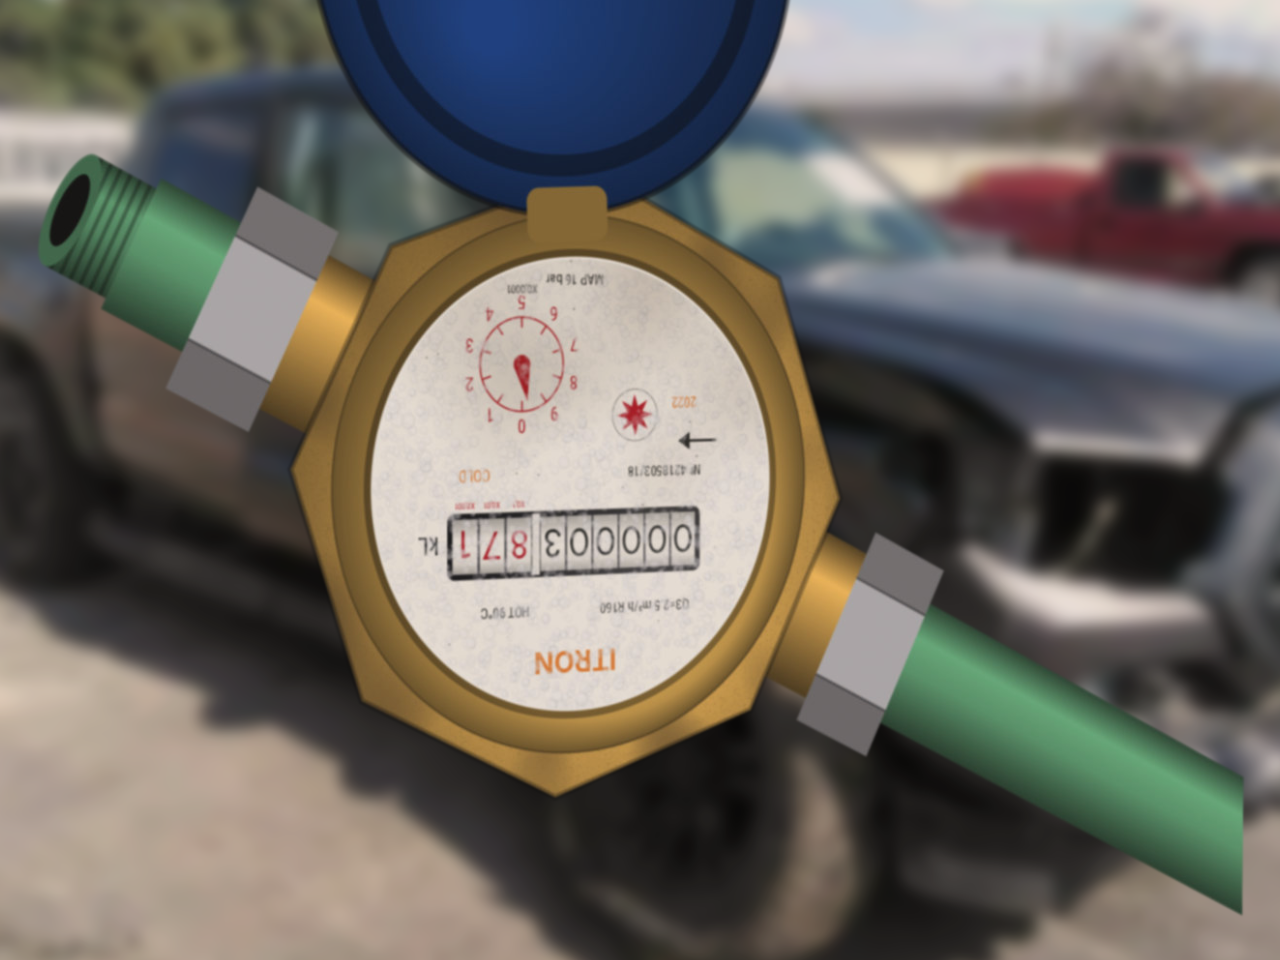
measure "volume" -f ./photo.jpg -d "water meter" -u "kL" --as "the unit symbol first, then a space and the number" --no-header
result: kL 3.8709
